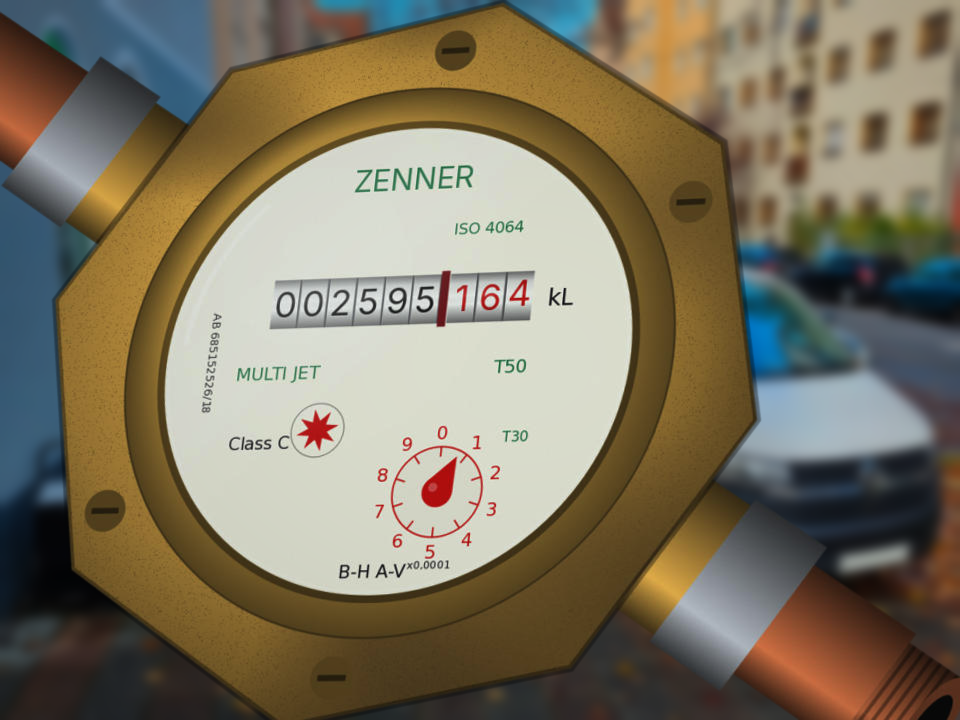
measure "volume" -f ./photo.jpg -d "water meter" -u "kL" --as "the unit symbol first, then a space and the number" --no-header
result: kL 2595.1640
